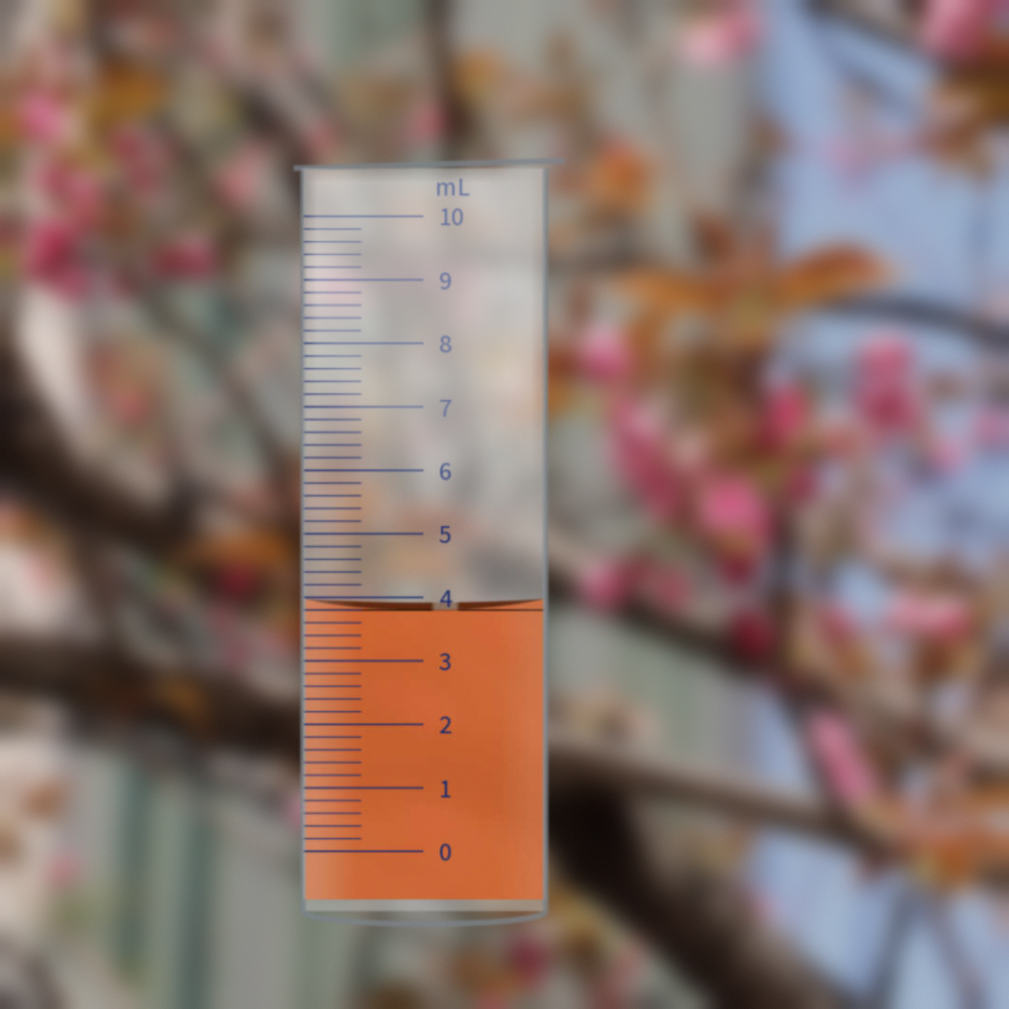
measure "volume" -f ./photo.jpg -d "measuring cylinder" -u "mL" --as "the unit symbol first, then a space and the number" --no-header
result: mL 3.8
